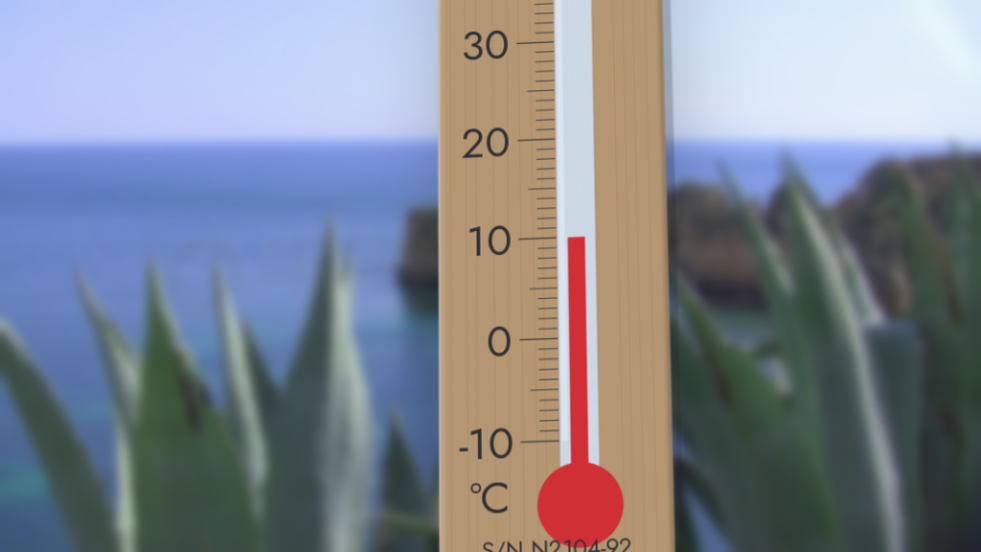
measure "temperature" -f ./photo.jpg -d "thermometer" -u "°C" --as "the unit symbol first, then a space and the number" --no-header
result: °C 10
